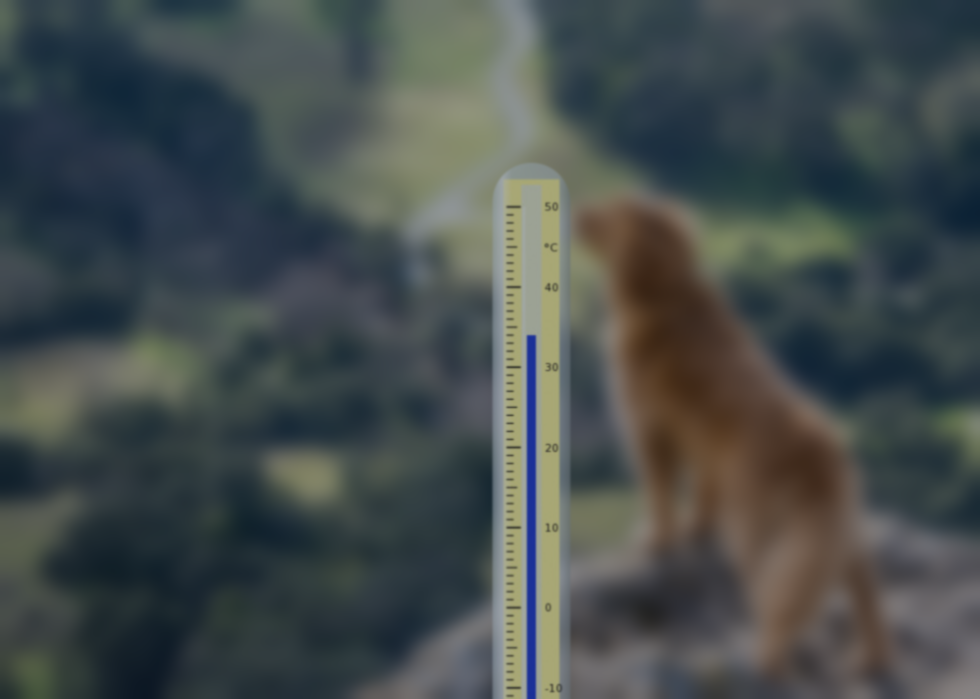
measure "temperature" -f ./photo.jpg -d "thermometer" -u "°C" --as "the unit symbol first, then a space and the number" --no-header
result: °C 34
